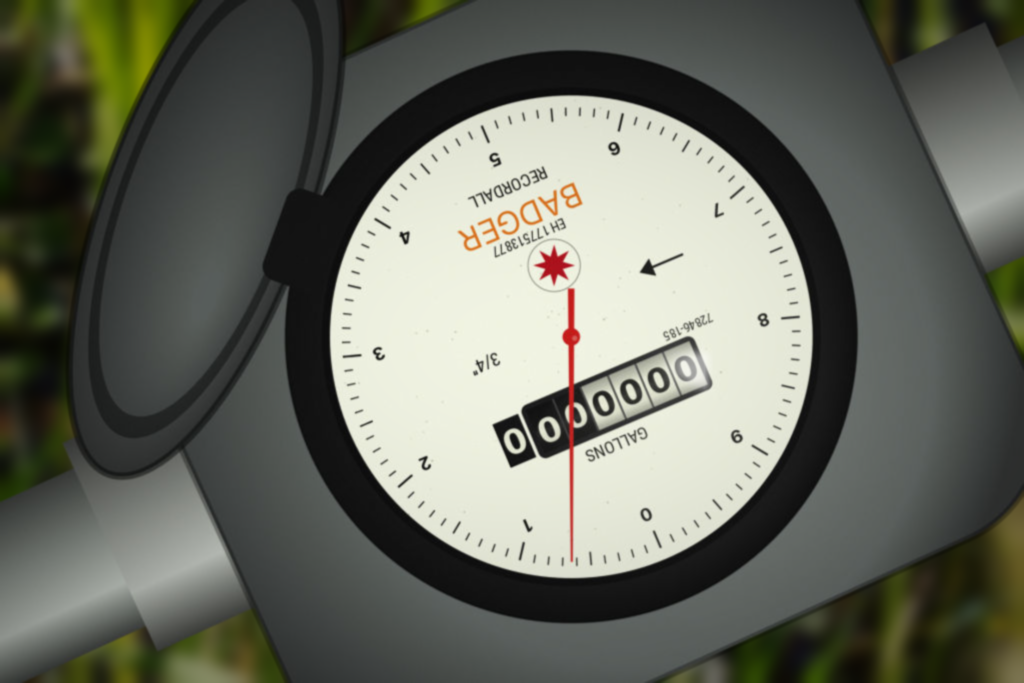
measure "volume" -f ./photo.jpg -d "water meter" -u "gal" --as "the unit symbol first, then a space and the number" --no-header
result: gal 0.6
